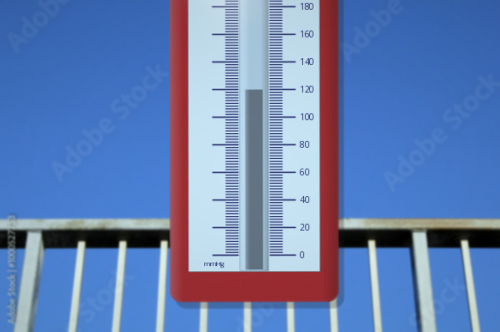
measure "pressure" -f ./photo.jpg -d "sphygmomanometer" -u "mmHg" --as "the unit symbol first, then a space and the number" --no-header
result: mmHg 120
